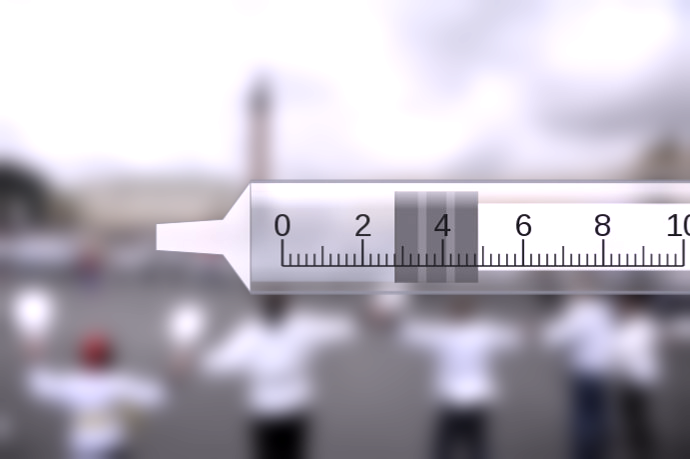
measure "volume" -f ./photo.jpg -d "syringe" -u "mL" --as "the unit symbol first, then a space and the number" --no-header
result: mL 2.8
